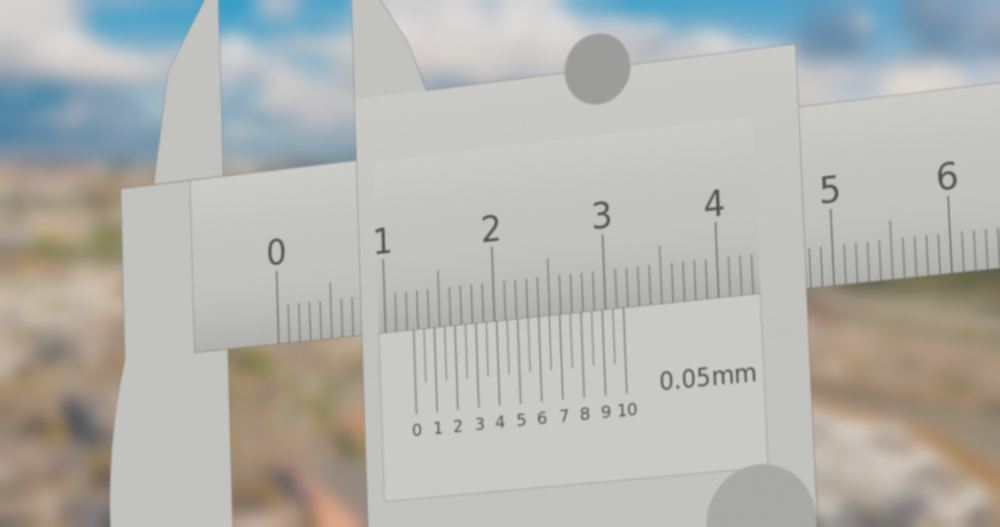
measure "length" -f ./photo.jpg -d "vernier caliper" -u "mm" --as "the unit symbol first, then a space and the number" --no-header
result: mm 12.6
